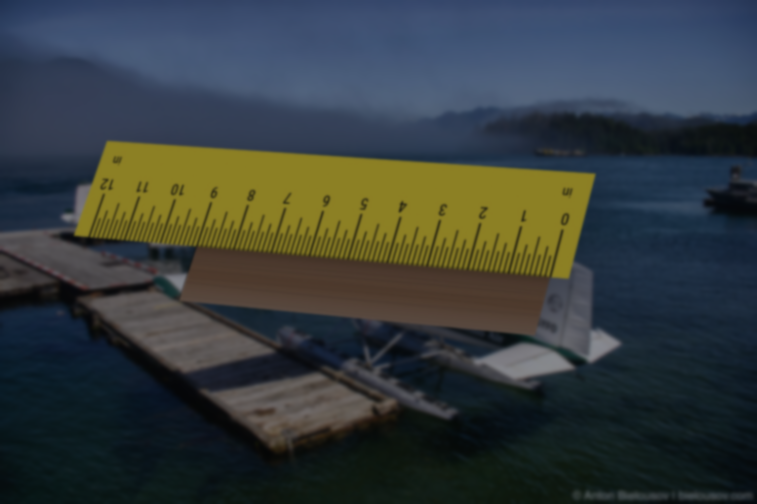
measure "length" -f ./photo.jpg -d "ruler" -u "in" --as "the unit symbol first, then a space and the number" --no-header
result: in 9
